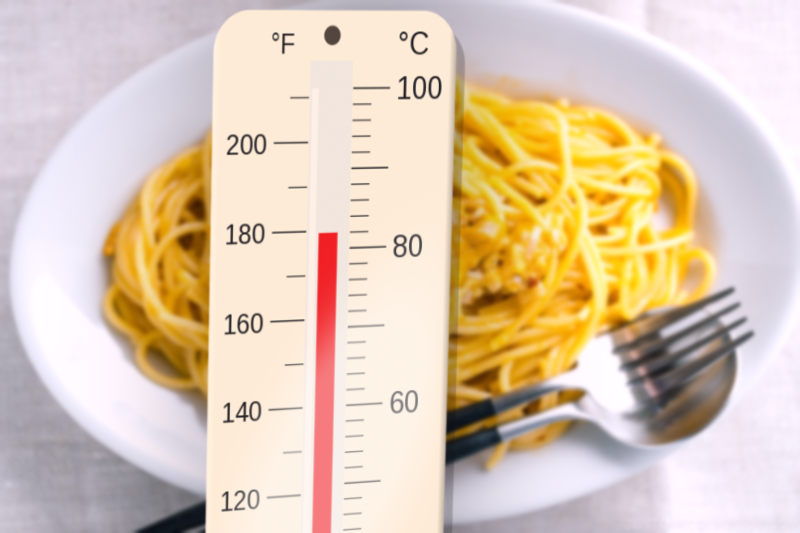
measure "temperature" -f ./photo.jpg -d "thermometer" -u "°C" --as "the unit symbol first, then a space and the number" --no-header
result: °C 82
